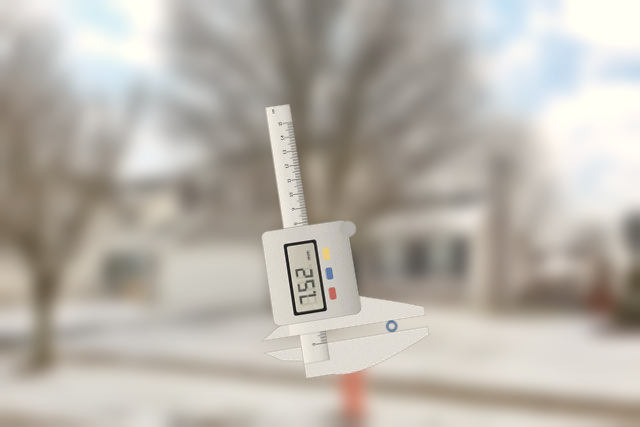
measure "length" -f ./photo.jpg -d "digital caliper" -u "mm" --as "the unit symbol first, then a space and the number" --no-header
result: mm 7.52
